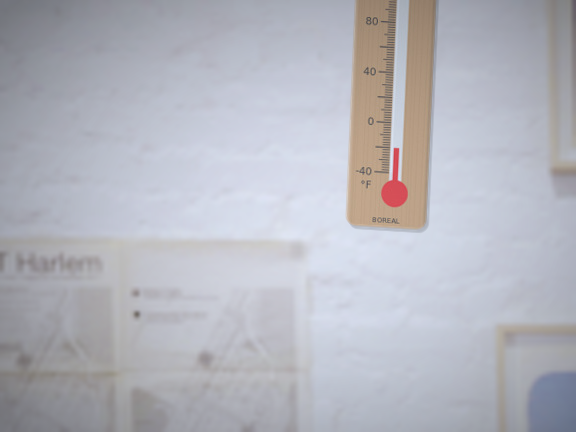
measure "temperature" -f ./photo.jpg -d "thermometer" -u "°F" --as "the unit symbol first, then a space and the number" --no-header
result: °F -20
